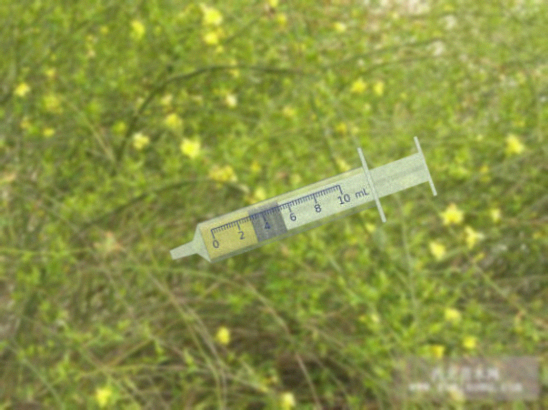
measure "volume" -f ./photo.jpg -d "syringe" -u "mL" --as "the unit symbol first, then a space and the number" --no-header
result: mL 3
